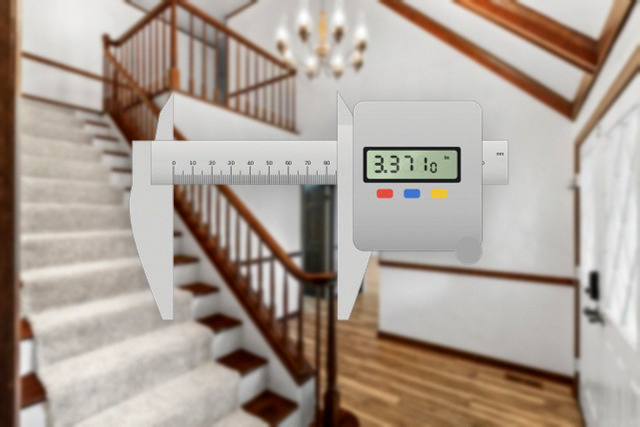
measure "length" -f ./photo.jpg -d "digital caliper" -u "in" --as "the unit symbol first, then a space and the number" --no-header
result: in 3.3710
